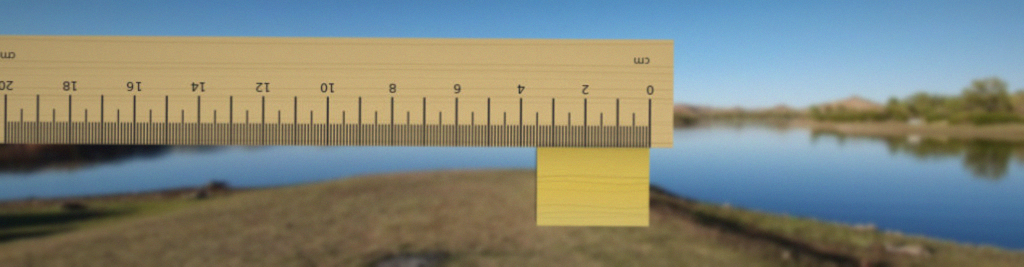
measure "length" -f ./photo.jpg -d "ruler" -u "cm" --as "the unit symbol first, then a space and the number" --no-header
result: cm 3.5
